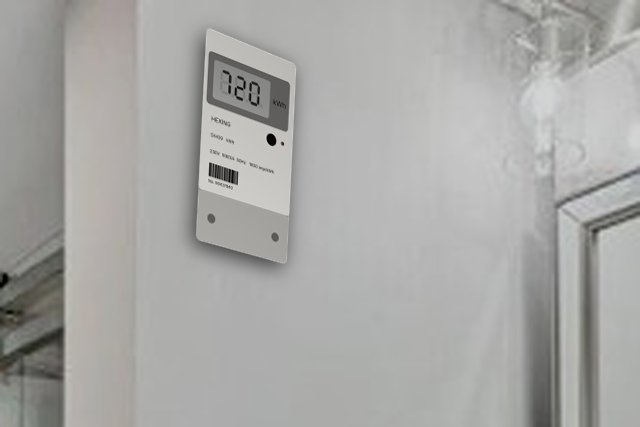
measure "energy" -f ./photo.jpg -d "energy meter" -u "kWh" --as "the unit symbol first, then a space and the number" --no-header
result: kWh 720
